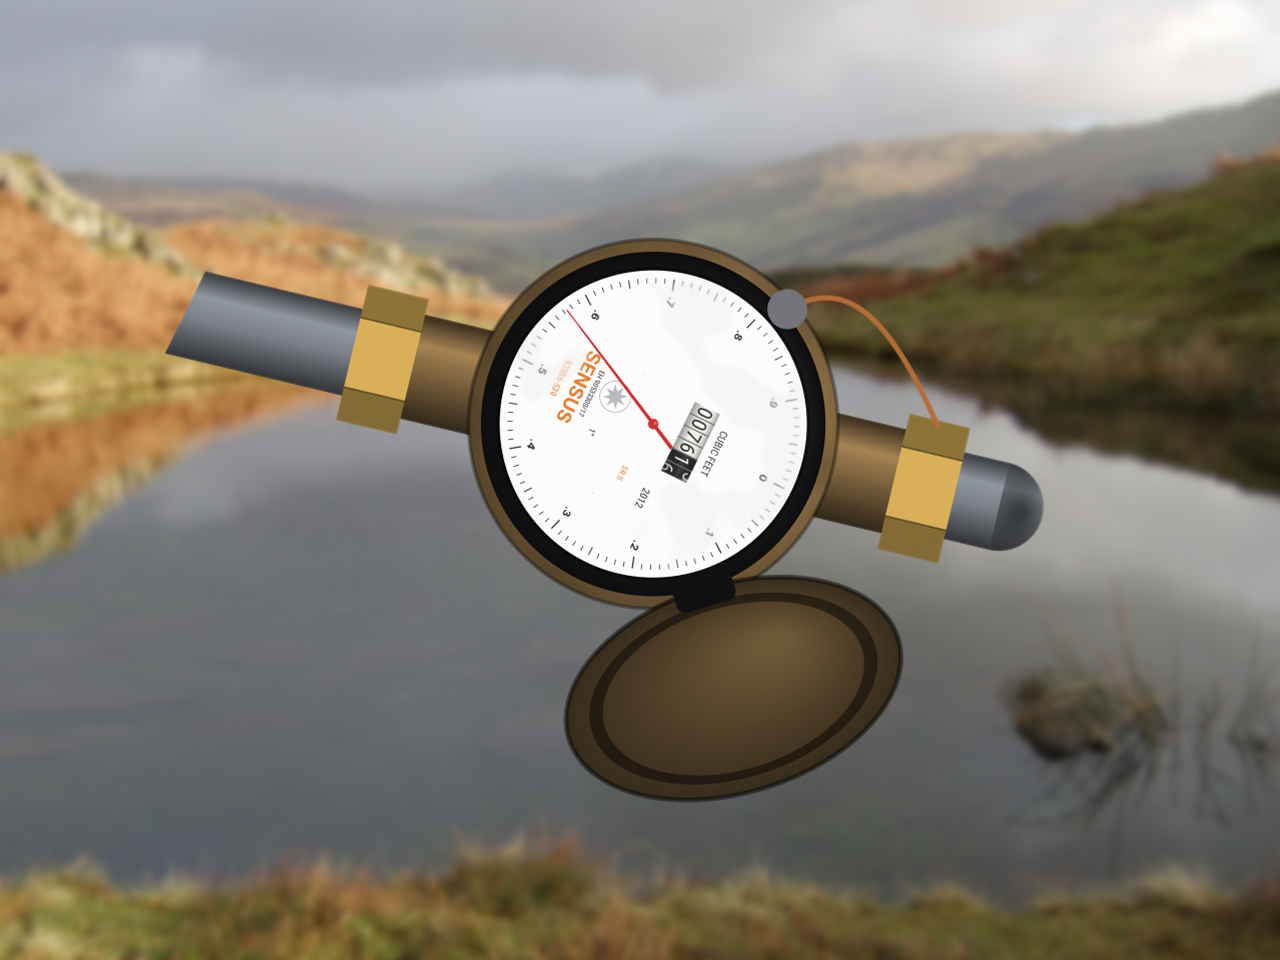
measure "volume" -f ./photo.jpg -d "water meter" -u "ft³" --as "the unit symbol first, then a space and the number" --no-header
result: ft³ 7615.57
